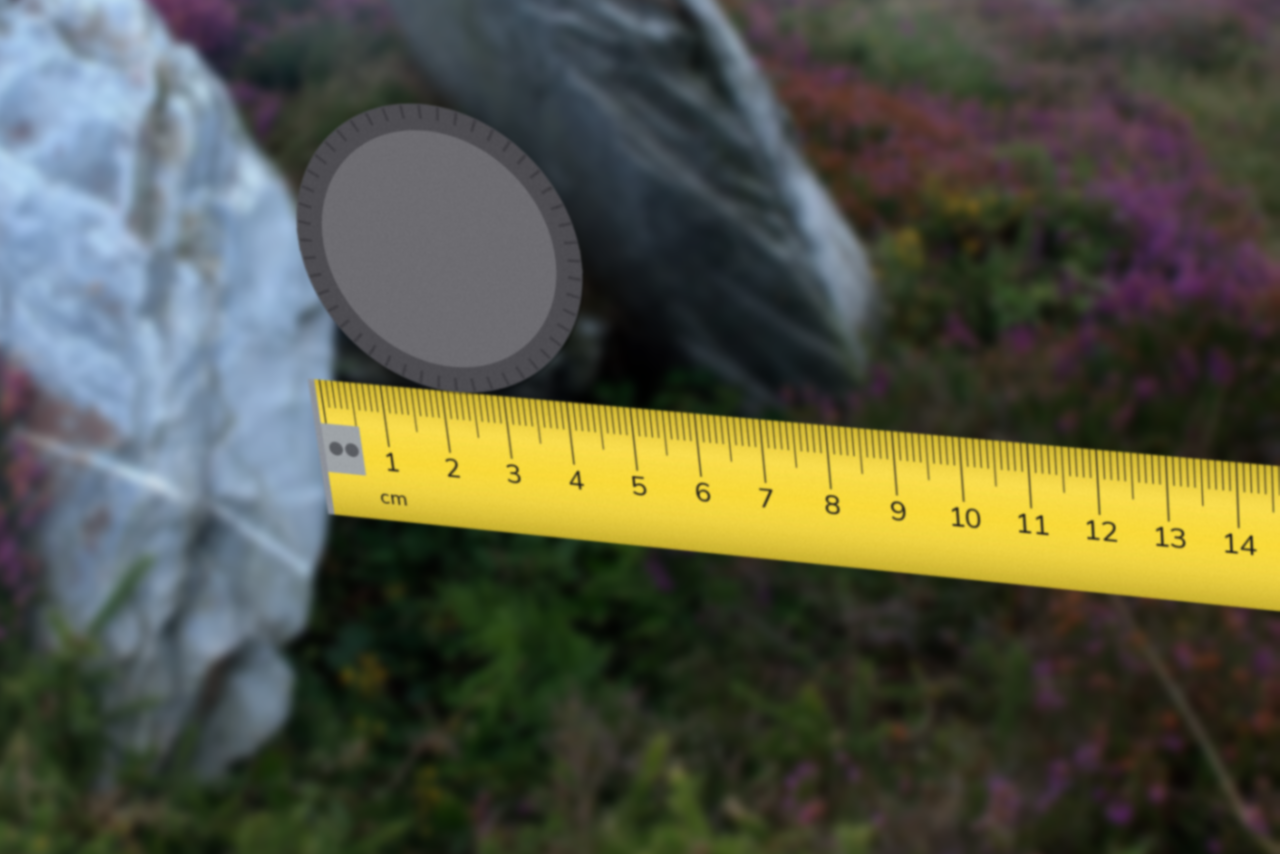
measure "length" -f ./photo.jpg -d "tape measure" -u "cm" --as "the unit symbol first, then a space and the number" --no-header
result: cm 4.5
